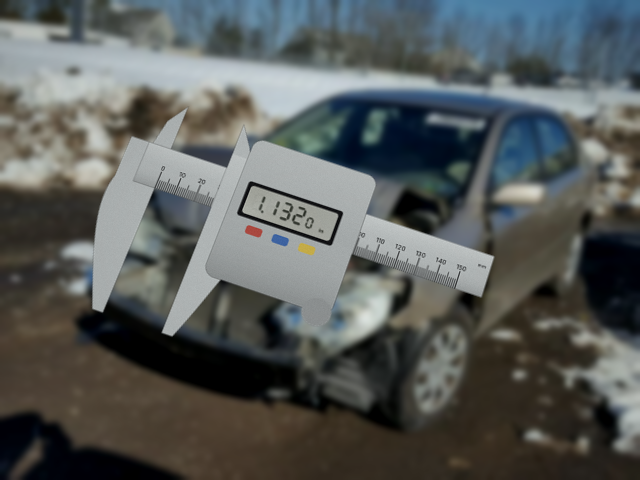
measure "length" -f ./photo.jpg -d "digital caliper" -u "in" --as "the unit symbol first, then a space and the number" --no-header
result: in 1.1320
